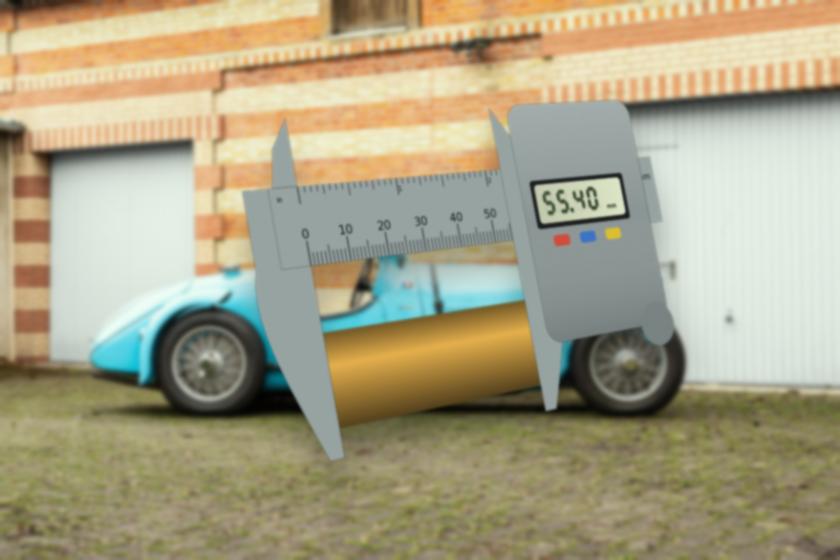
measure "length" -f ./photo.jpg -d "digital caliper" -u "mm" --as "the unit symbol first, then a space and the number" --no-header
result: mm 55.40
